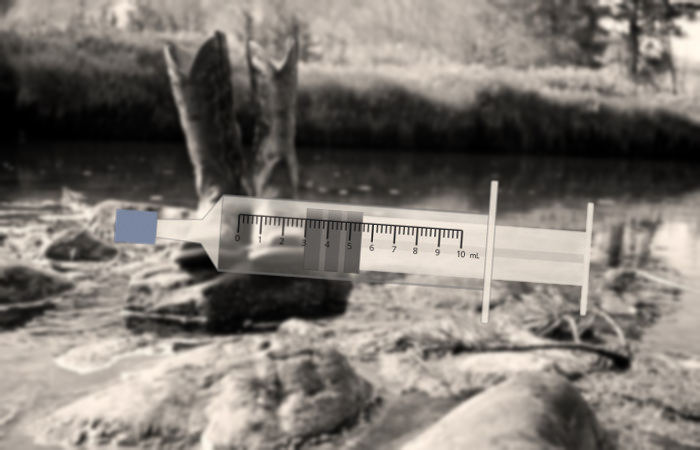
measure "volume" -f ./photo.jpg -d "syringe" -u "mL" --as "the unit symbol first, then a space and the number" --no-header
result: mL 3
